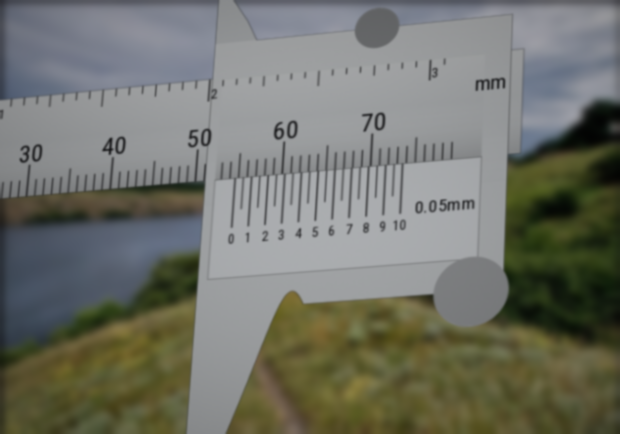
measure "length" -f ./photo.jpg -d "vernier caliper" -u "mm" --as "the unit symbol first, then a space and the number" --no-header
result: mm 54.6
